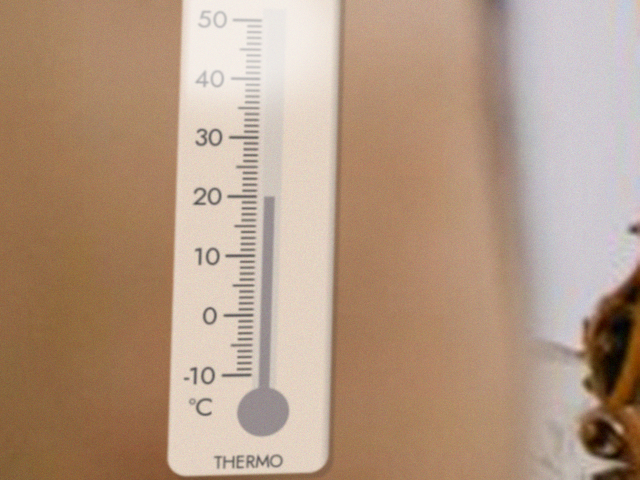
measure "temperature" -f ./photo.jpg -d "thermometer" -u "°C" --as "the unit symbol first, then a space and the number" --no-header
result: °C 20
